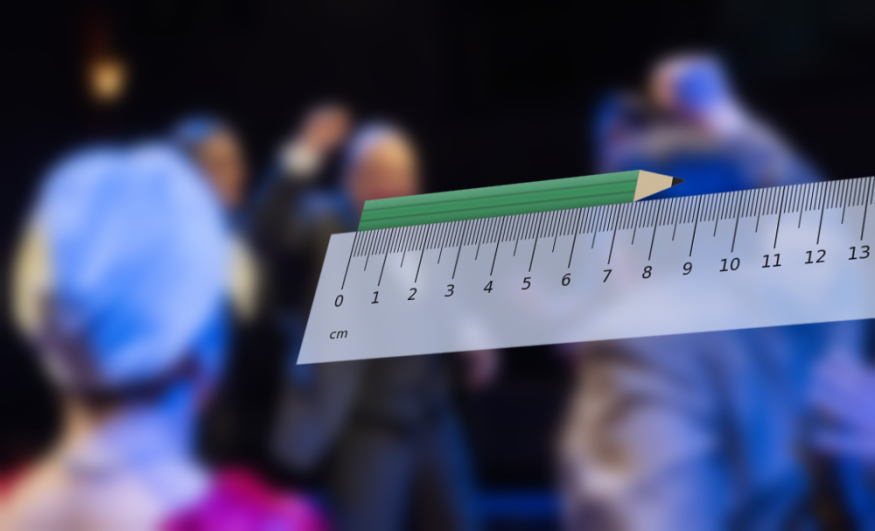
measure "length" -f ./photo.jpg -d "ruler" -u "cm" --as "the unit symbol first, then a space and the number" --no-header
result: cm 8.5
